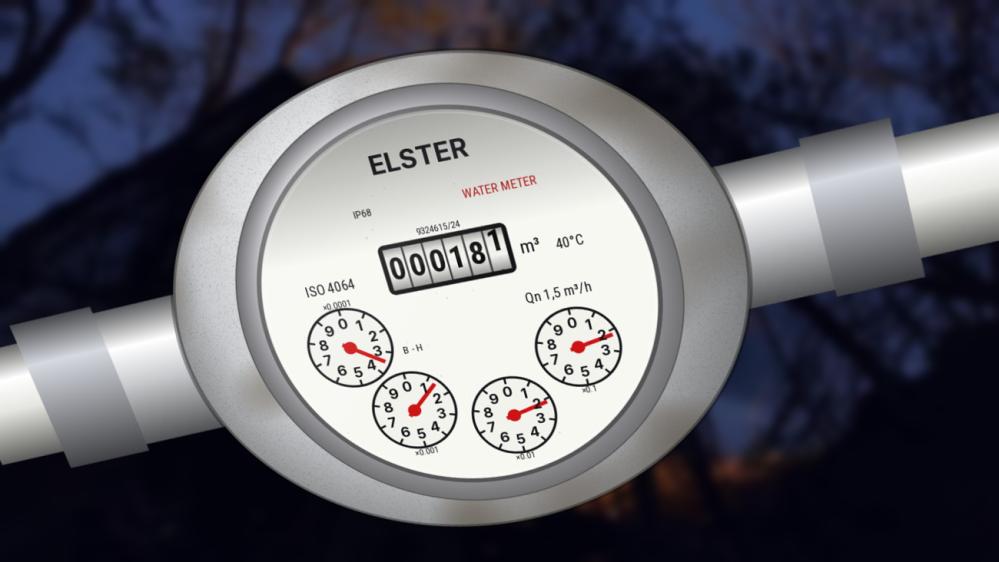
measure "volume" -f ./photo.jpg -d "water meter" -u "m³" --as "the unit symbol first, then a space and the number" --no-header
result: m³ 181.2213
